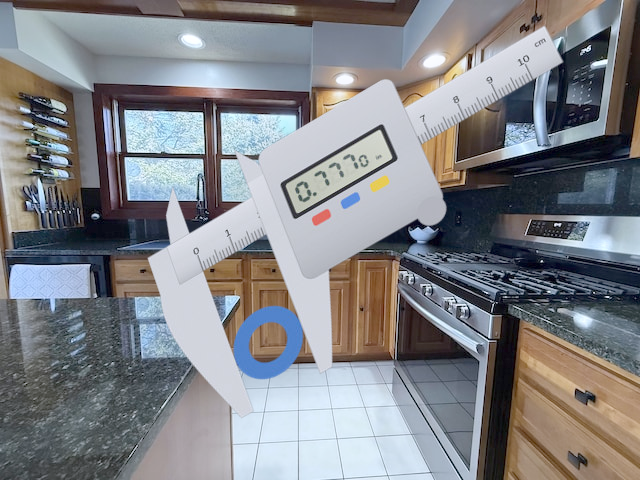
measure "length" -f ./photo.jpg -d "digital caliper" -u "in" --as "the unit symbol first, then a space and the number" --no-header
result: in 0.7770
